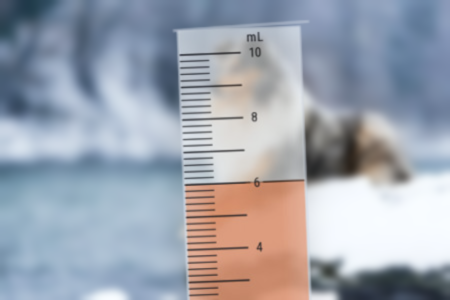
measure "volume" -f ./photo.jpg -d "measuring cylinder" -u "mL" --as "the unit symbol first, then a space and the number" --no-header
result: mL 6
